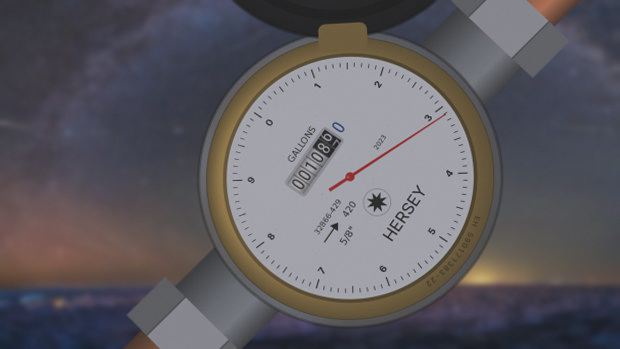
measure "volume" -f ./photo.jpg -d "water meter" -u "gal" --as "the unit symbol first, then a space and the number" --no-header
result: gal 10863.1
